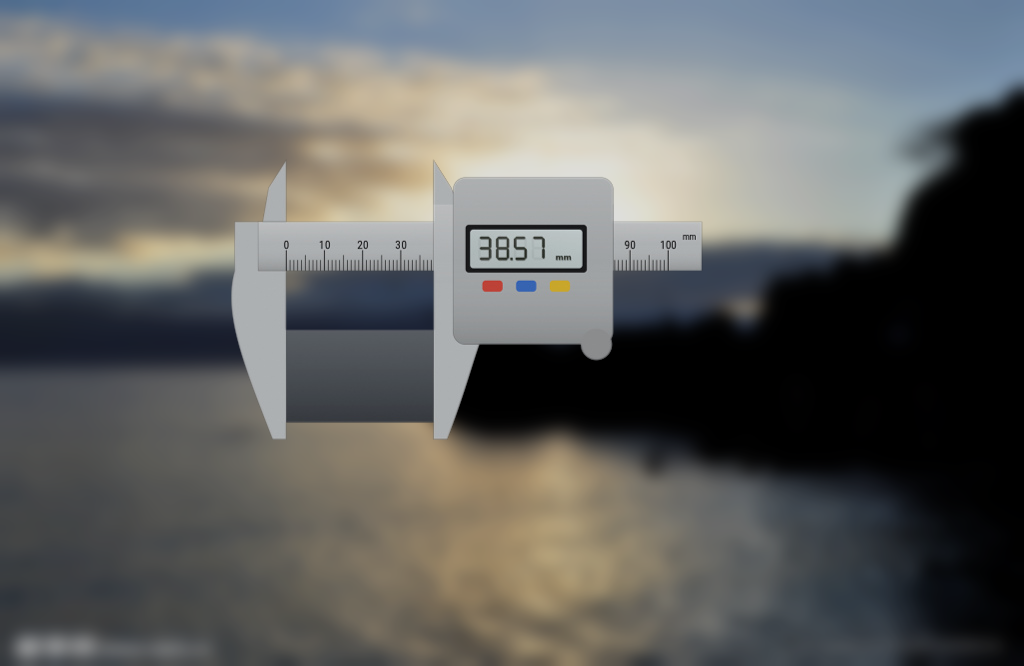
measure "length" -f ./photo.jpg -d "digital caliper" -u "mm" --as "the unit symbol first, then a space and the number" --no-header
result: mm 38.57
